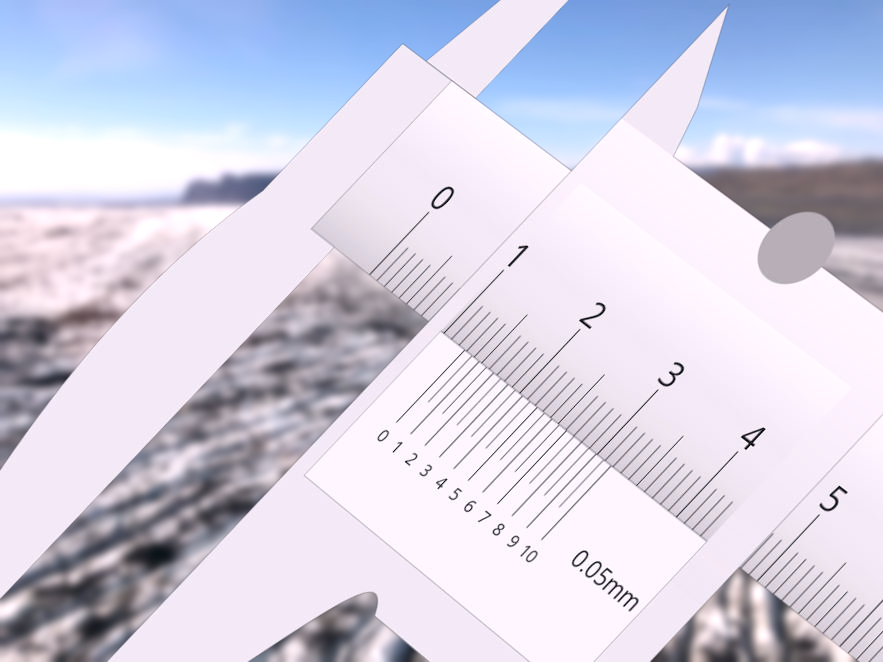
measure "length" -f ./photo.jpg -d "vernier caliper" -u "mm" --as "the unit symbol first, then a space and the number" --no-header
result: mm 12.8
